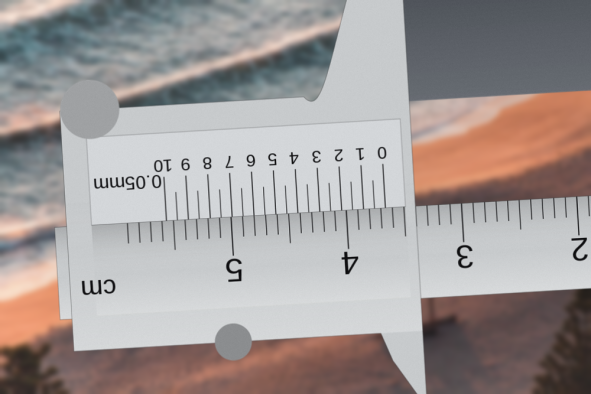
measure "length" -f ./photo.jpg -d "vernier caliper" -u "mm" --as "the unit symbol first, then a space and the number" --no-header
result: mm 36.6
